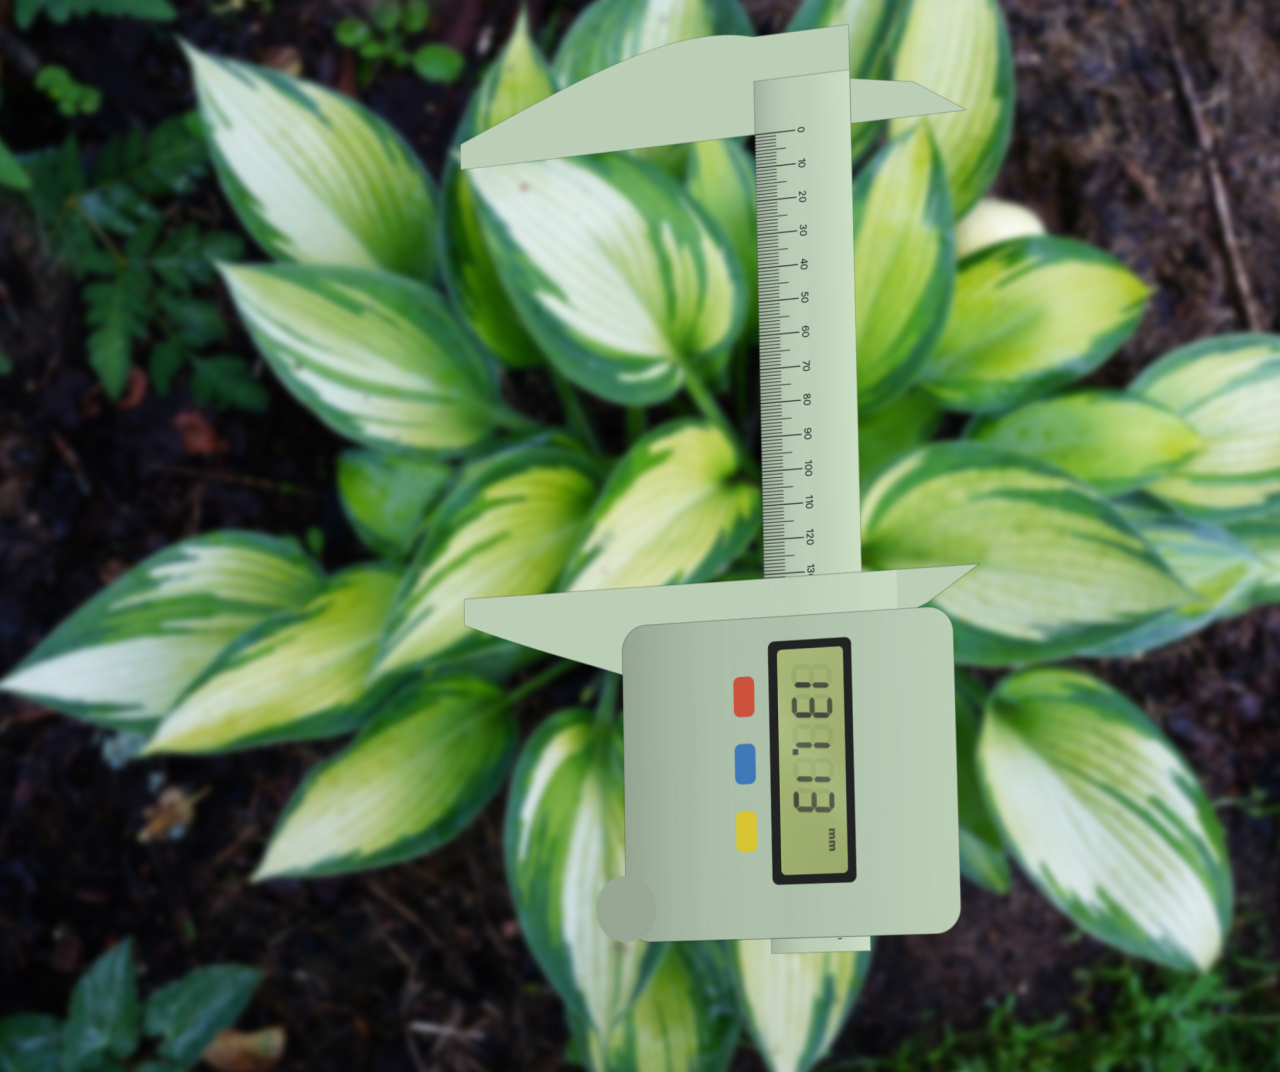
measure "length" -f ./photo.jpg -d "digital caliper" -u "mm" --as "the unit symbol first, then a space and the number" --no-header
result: mm 131.13
